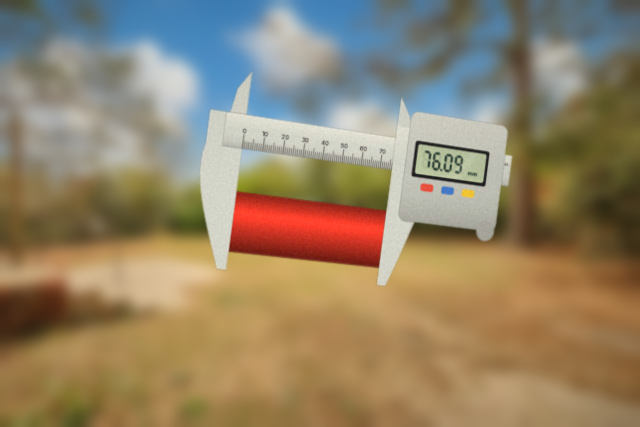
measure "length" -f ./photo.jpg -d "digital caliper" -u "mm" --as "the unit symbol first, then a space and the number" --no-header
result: mm 76.09
